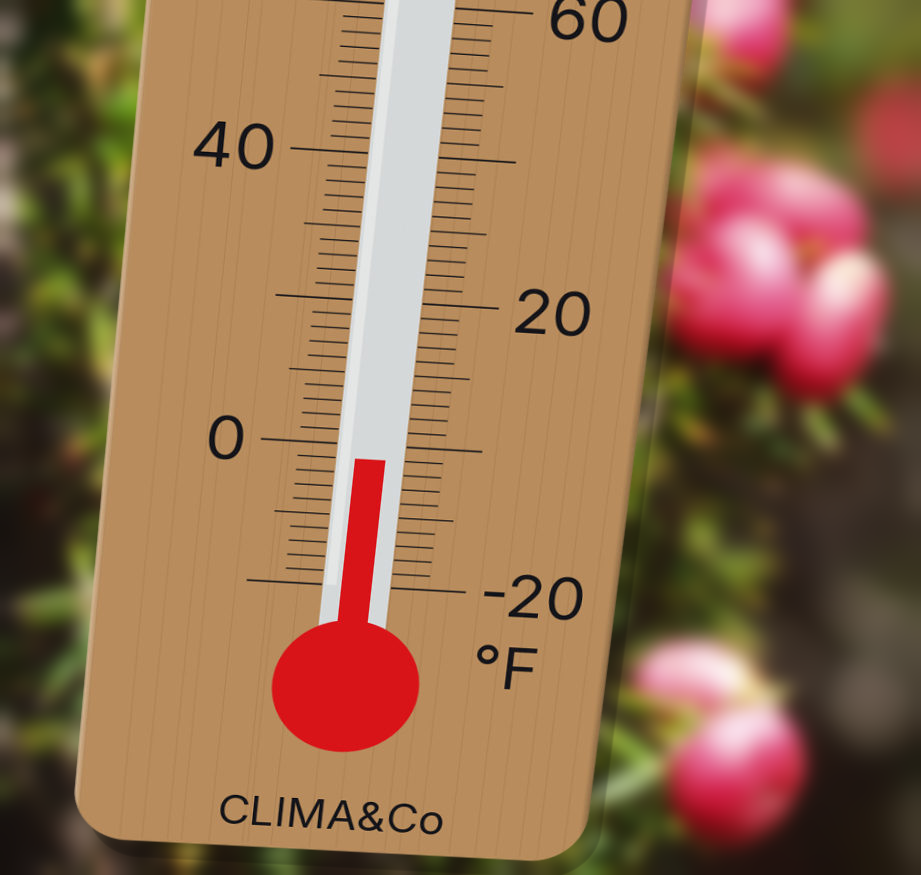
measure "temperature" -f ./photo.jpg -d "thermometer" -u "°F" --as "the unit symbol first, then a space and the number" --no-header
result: °F -2
